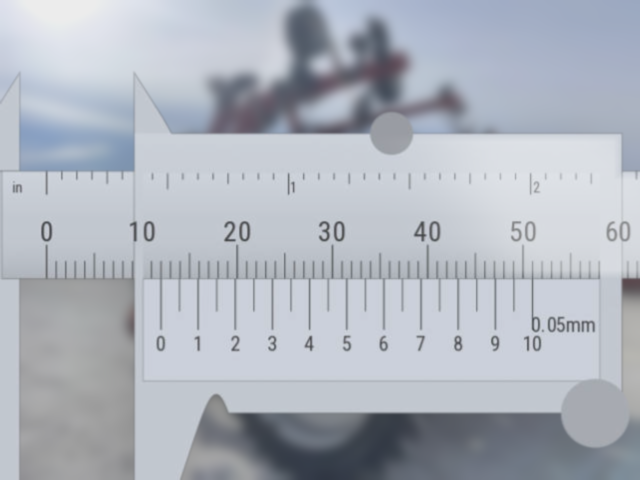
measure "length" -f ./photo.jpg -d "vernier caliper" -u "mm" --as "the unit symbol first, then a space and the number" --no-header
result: mm 12.0
